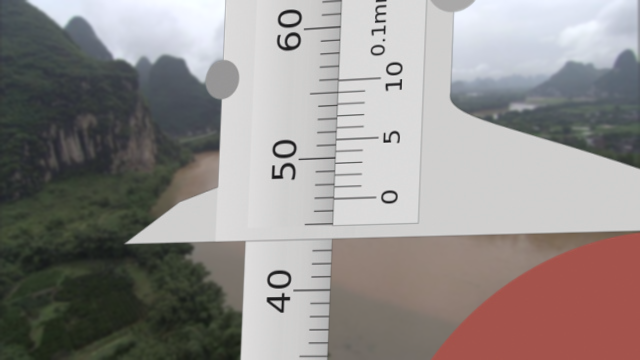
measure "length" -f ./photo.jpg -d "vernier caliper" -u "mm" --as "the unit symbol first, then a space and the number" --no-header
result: mm 46.9
